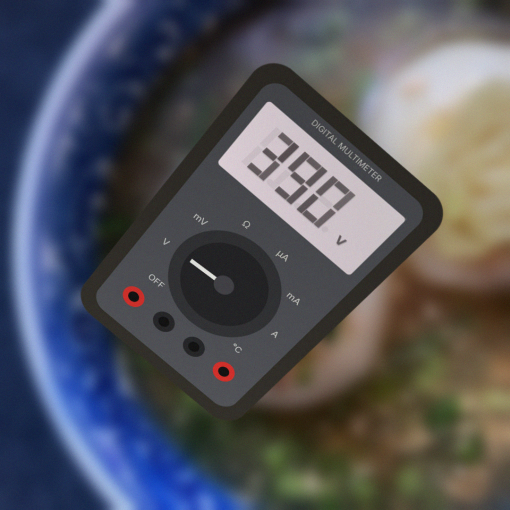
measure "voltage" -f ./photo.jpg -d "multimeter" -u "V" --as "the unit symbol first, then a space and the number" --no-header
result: V 390
